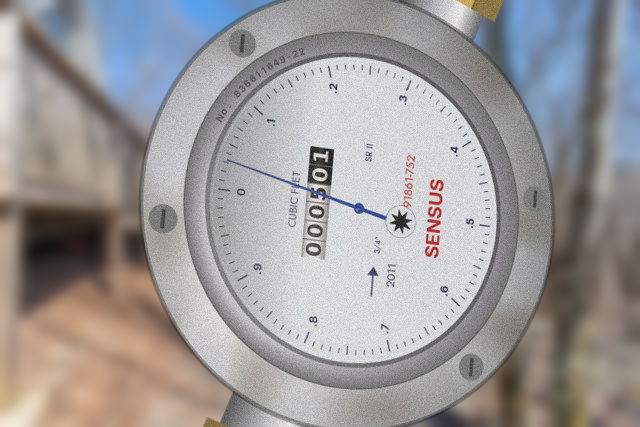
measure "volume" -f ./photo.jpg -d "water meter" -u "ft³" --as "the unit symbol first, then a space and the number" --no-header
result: ft³ 501.03
